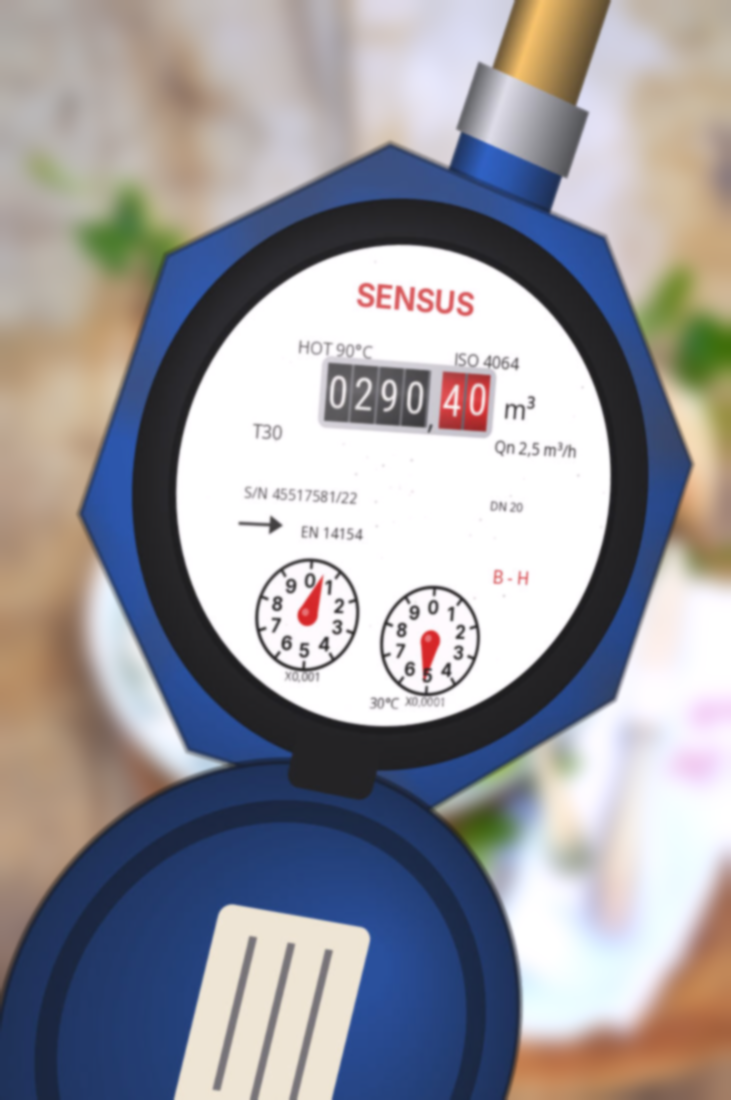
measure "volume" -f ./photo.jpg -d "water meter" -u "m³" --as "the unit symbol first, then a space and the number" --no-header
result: m³ 290.4005
